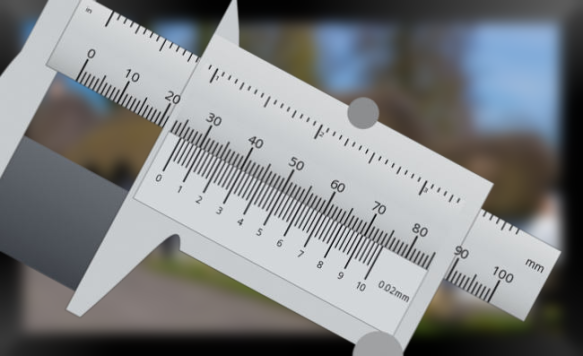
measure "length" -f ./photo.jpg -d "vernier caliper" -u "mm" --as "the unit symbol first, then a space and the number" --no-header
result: mm 25.5
